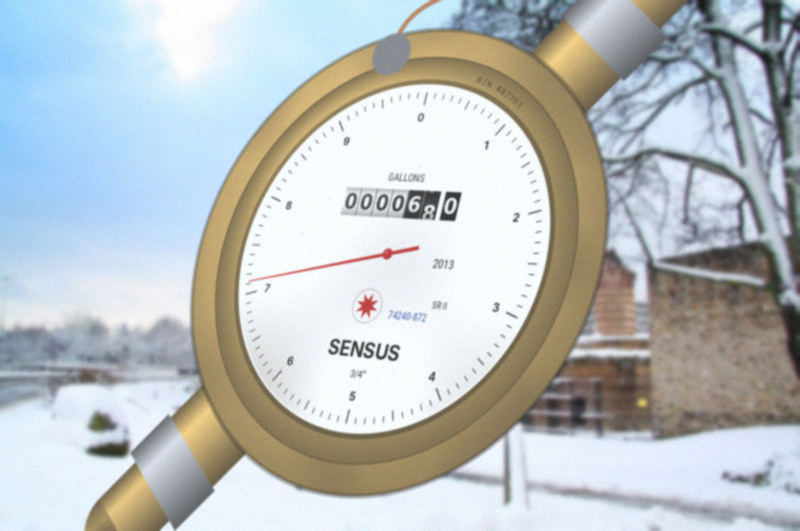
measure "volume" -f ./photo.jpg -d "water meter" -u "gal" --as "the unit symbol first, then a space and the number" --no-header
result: gal 677.1
